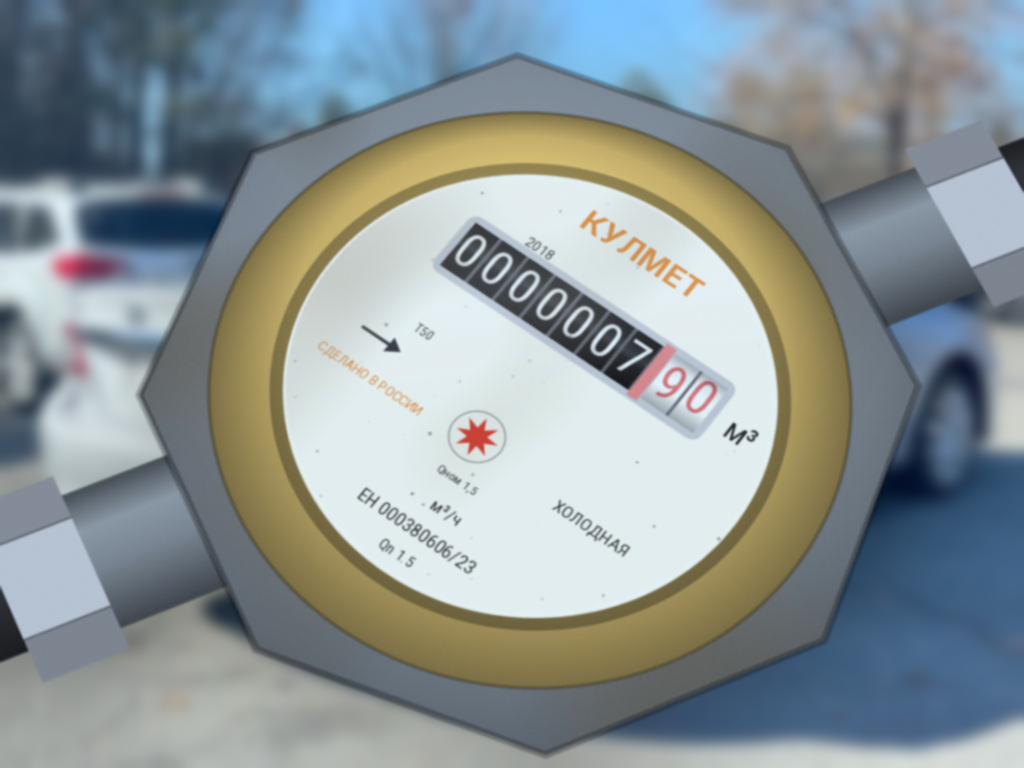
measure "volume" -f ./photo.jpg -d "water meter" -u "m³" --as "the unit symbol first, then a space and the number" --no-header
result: m³ 7.90
